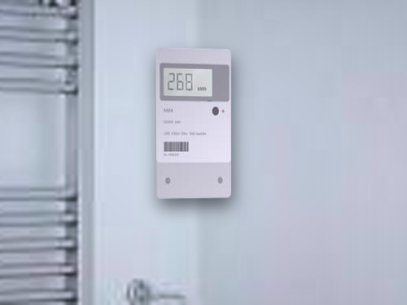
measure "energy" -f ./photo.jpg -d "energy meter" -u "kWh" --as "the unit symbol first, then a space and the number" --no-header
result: kWh 268
